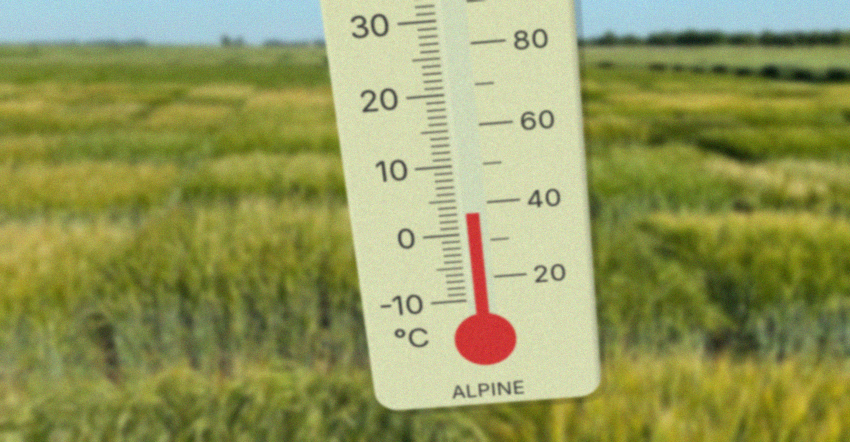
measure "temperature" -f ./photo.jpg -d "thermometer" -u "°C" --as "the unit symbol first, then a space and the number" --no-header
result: °C 3
